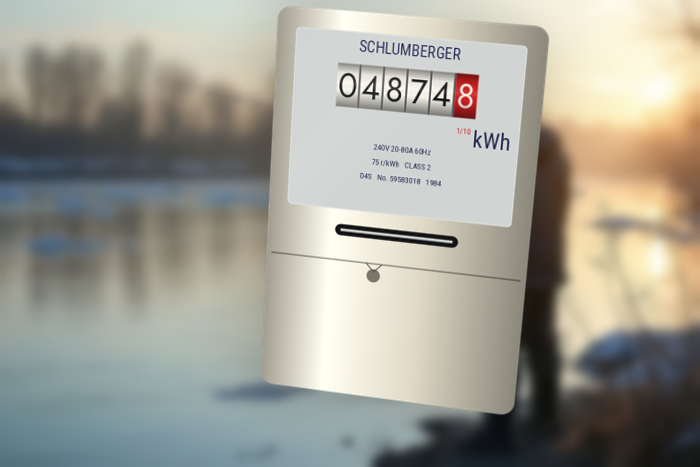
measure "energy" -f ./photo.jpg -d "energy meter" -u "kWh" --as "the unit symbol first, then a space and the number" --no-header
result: kWh 4874.8
